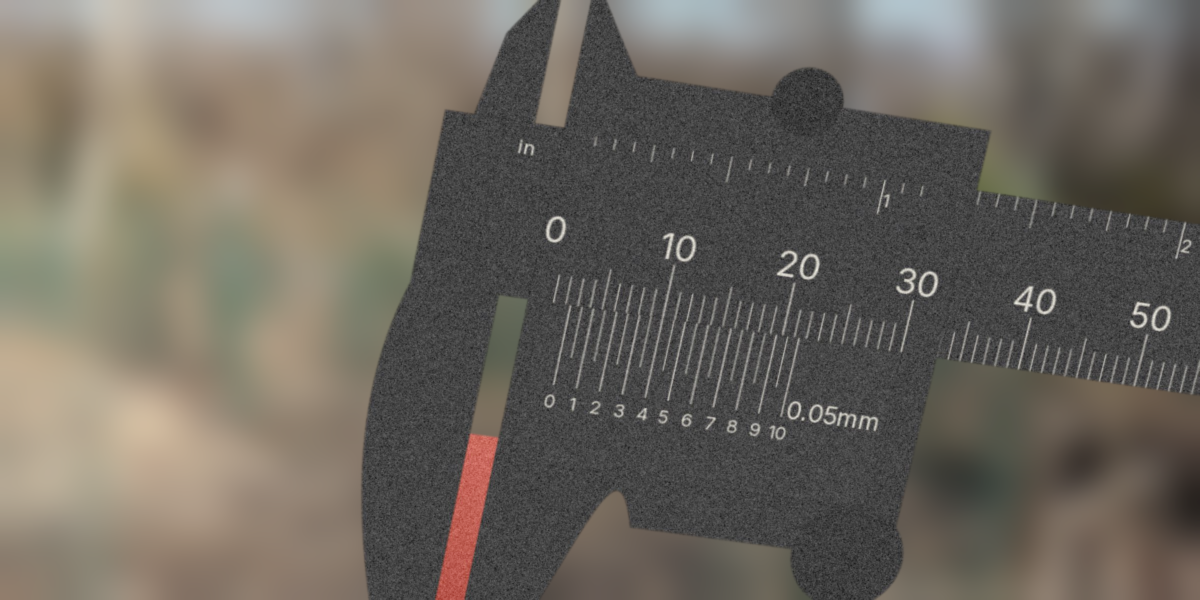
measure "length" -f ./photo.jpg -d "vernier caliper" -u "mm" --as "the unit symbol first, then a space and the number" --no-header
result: mm 2.4
